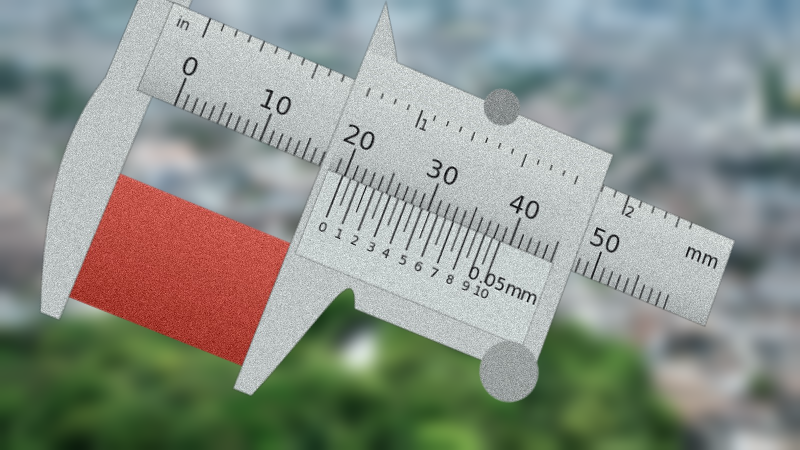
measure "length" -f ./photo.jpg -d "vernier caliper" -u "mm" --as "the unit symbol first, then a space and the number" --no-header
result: mm 19.8
